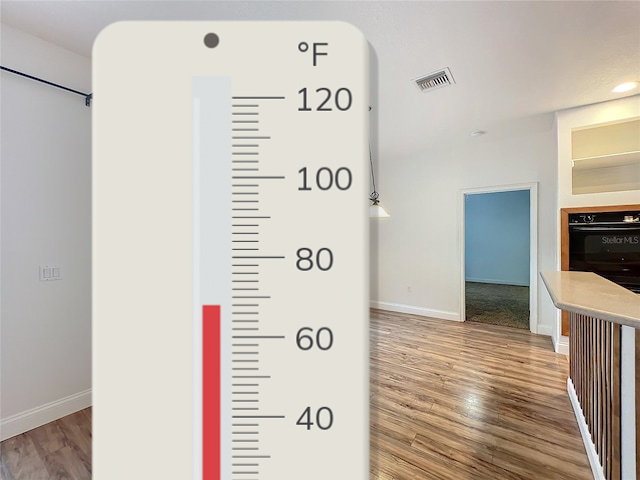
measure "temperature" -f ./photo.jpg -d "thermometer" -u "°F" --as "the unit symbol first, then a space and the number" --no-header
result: °F 68
